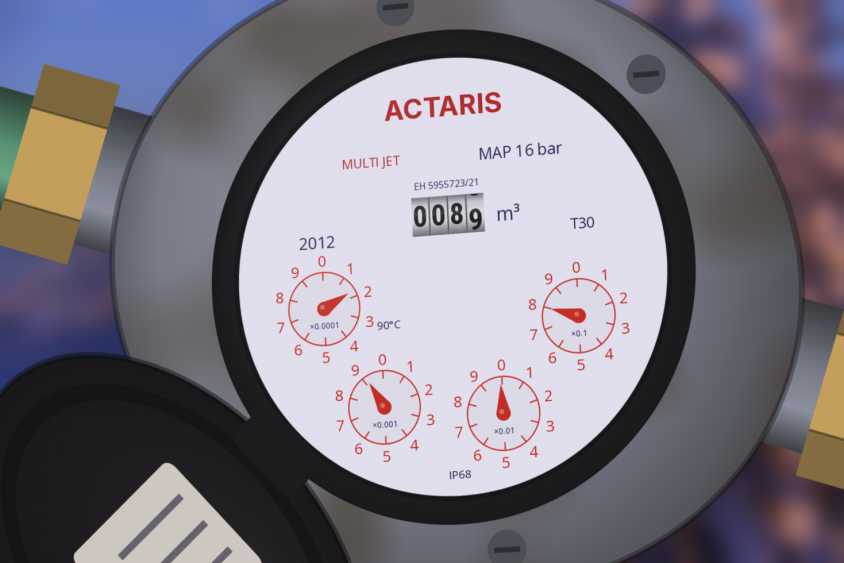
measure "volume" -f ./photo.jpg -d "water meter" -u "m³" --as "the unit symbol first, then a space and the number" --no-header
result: m³ 88.7991
